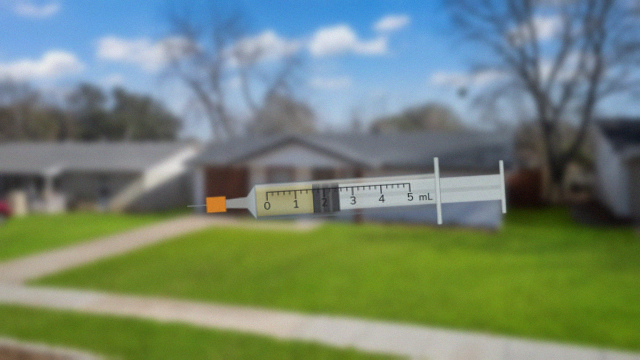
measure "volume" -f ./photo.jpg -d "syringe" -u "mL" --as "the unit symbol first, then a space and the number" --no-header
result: mL 1.6
